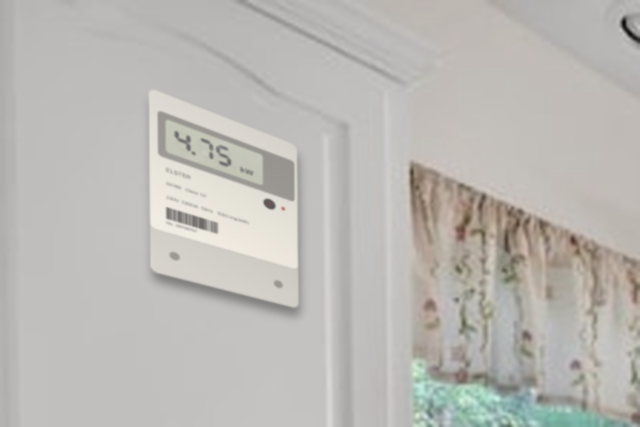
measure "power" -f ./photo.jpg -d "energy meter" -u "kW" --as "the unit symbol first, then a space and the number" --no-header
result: kW 4.75
